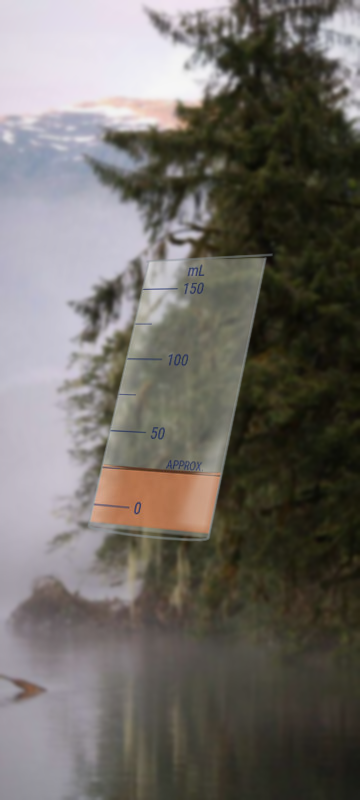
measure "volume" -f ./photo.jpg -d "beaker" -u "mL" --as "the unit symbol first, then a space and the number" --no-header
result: mL 25
